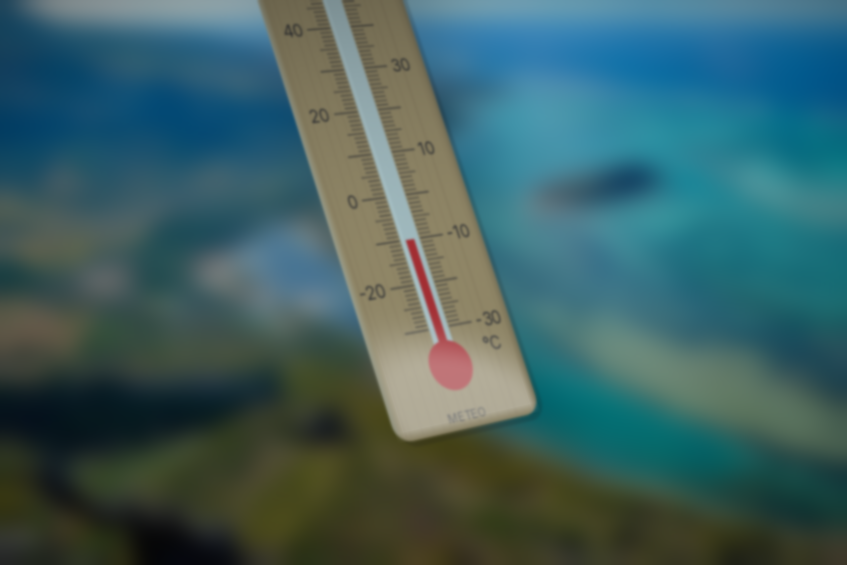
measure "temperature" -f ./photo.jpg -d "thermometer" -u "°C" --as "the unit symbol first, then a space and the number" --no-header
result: °C -10
